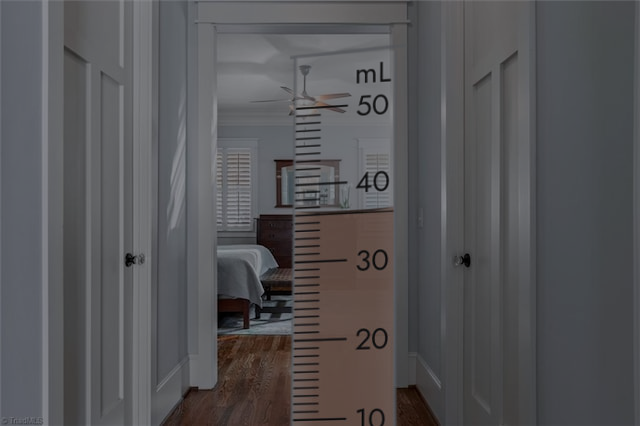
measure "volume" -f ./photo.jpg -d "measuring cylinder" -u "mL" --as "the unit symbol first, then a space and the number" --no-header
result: mL 36
